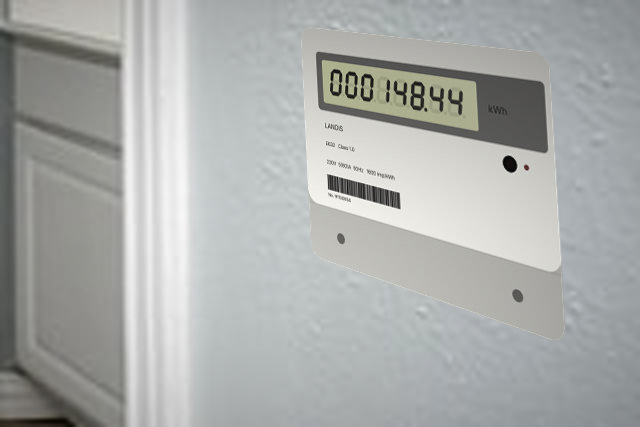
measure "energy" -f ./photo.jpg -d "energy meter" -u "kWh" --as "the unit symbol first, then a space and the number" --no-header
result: kWh 148.44
